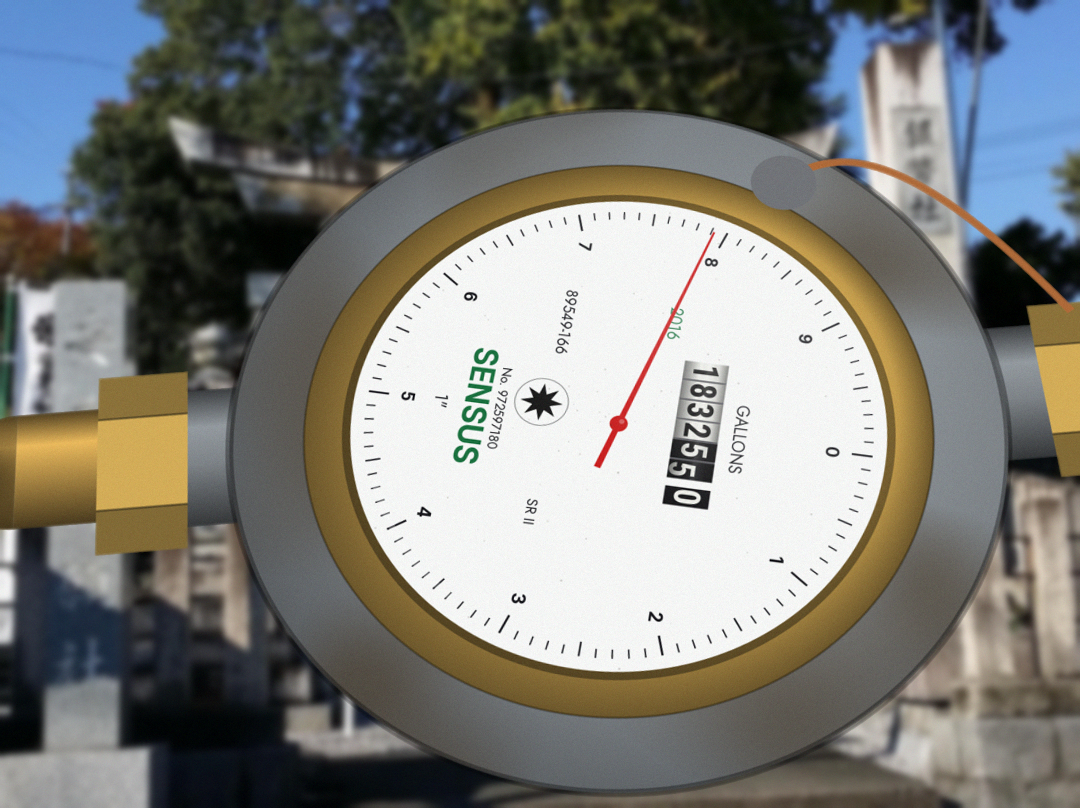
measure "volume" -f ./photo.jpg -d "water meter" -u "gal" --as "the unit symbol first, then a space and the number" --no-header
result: gal 1832547.9
